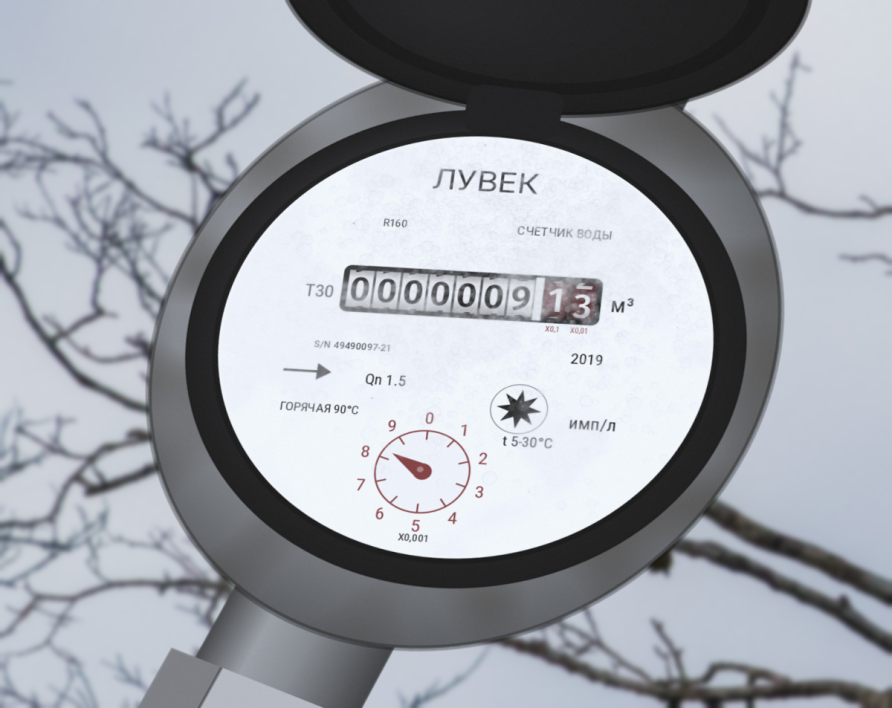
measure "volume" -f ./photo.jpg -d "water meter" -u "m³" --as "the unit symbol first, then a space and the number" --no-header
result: m³ 9.128
